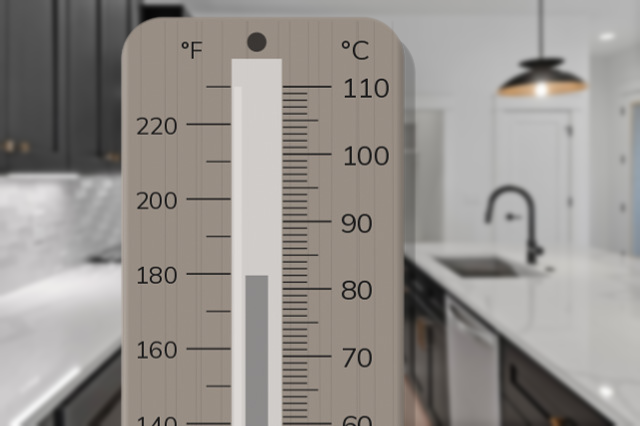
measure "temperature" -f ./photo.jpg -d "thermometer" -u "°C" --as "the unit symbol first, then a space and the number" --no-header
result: °C 82
